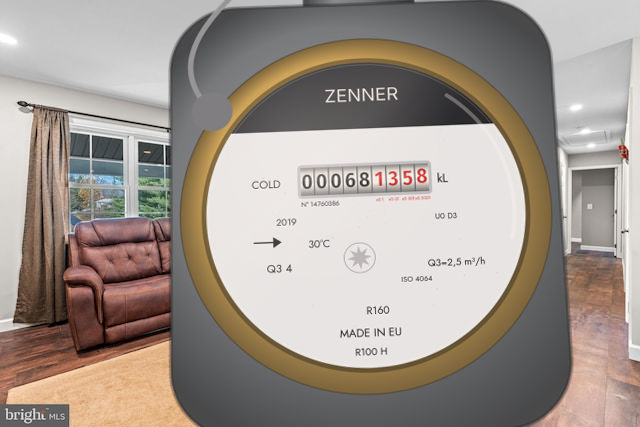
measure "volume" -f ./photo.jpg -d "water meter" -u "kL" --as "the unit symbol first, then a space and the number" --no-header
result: kL 68.1358
